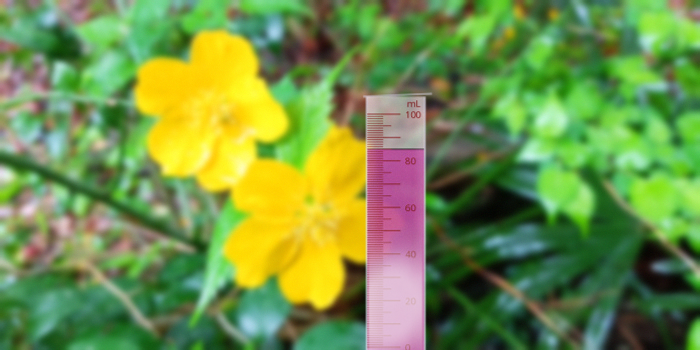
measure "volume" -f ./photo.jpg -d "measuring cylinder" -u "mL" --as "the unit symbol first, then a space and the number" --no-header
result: mL 85
